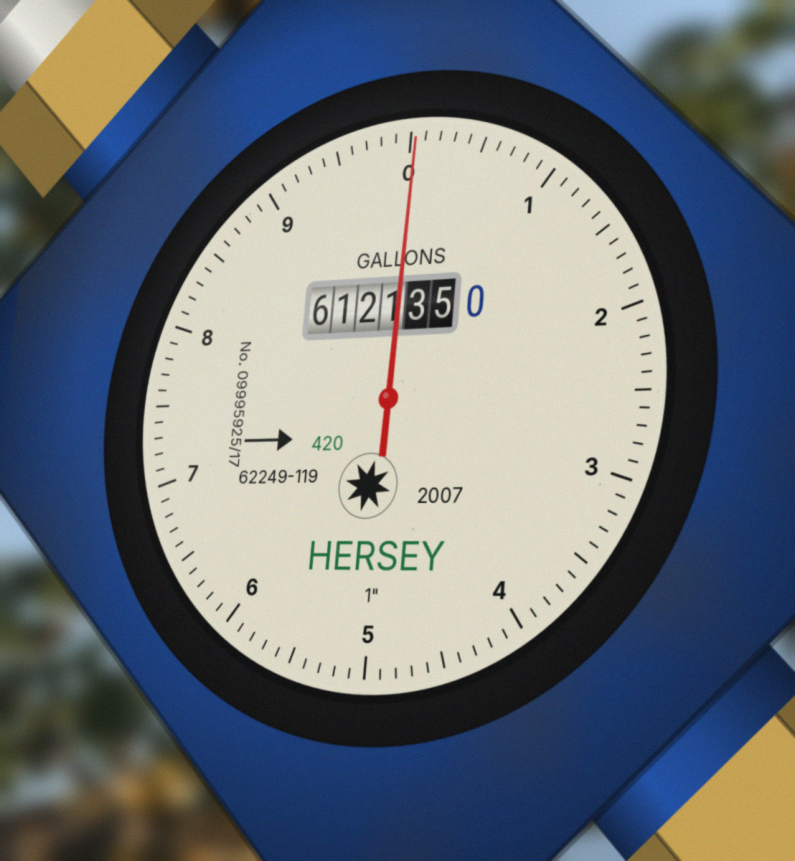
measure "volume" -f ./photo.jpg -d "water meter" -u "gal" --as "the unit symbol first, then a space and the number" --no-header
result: gal 6121350.0
